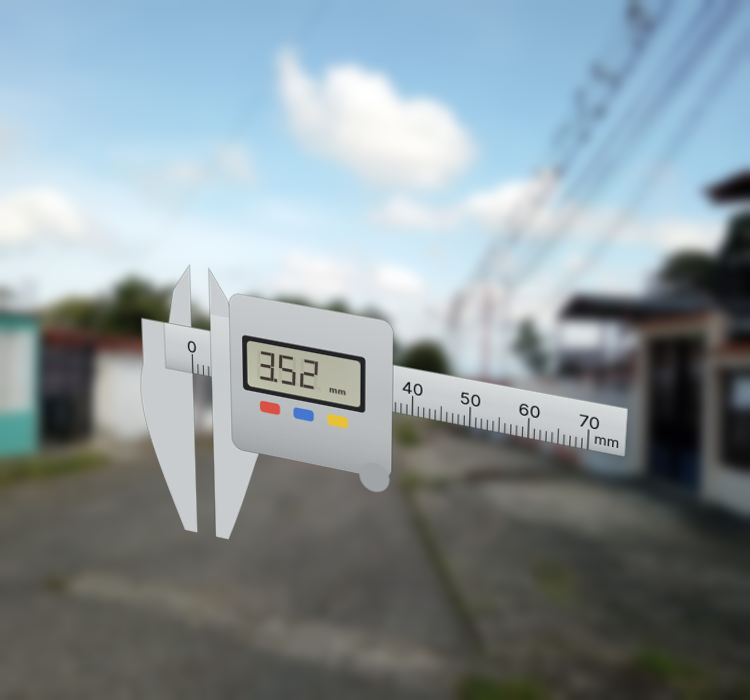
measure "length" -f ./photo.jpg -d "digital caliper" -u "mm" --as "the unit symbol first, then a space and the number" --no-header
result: mm 3.52
